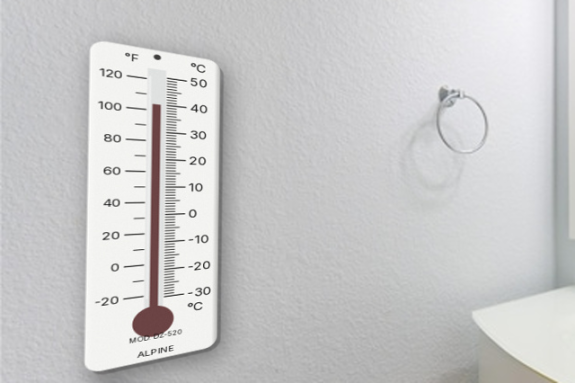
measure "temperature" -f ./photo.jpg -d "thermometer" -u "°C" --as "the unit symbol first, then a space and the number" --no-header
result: °C 40
